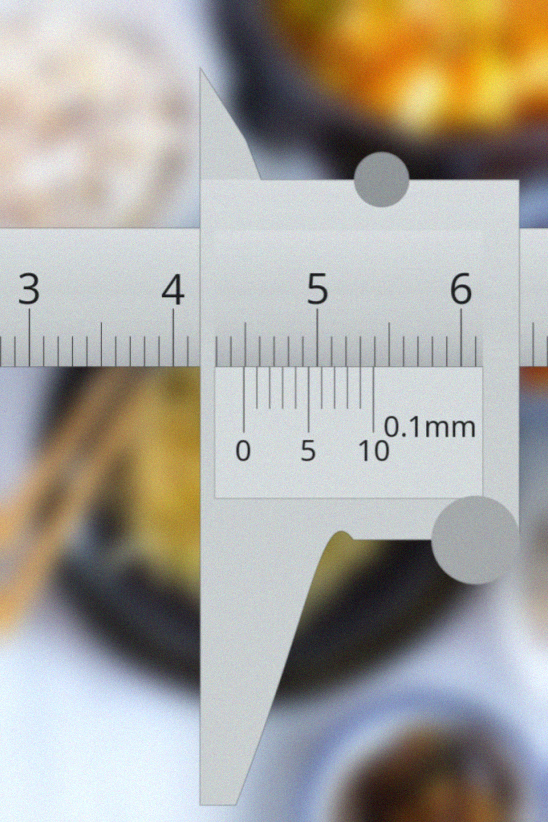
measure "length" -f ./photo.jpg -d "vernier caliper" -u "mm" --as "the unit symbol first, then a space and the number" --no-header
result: mm 44.9
